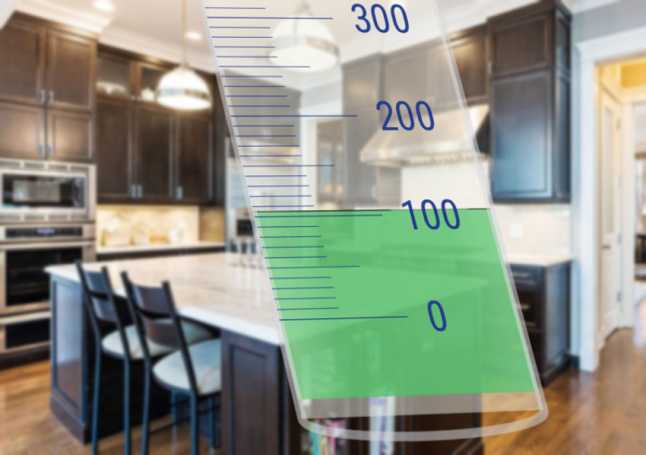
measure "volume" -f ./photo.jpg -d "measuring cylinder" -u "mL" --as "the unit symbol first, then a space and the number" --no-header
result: mL 105
